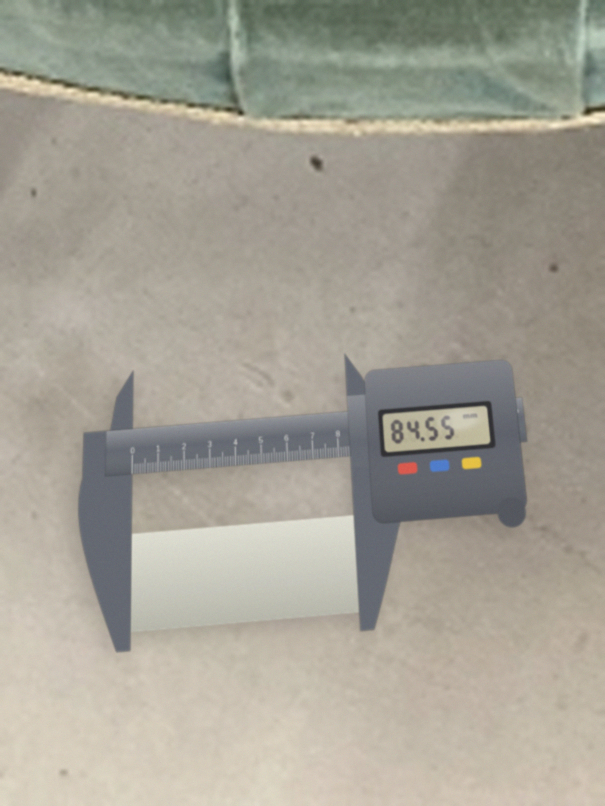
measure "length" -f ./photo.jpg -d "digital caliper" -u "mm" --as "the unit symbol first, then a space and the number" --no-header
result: mm 84.55
